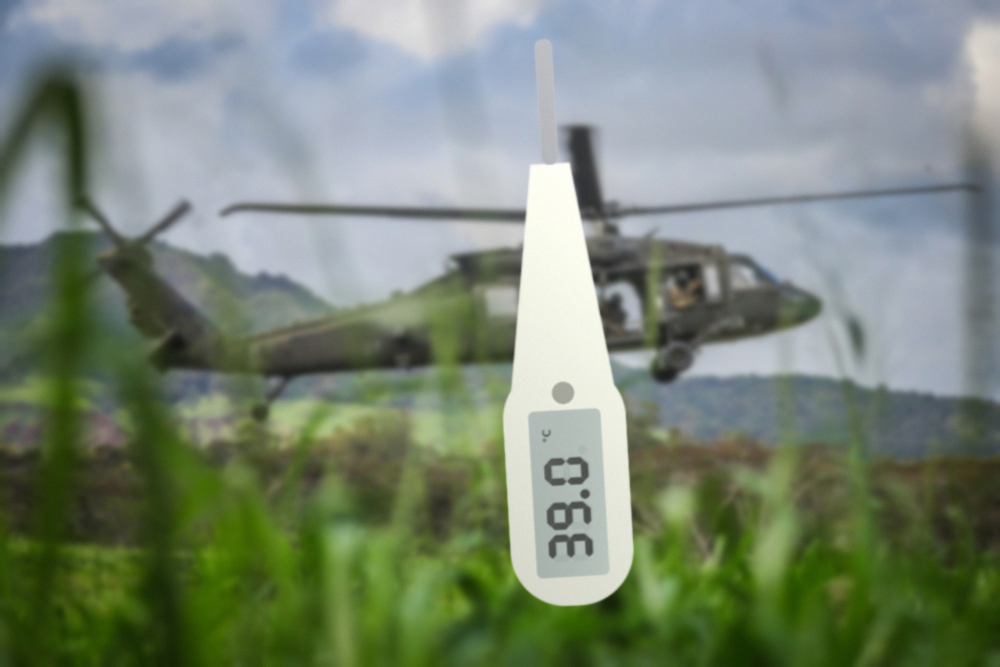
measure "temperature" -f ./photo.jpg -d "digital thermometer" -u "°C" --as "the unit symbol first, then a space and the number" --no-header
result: °C 39.0
